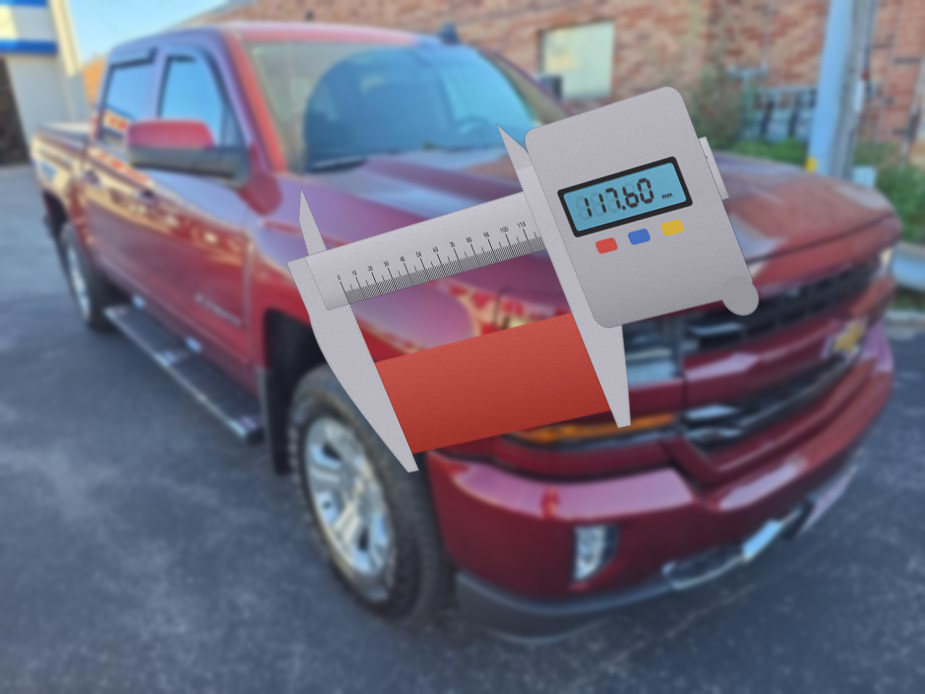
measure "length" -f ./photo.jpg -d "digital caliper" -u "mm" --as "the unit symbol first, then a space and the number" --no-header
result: mm 117.60
